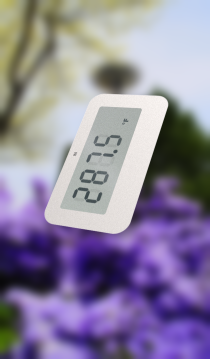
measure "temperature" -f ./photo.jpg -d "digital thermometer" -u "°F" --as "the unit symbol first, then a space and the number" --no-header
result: °F 287.5
